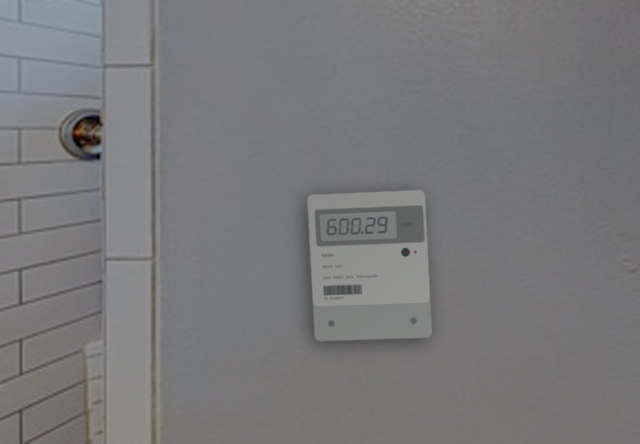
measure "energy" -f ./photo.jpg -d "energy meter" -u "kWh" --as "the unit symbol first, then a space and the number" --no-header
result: kWh 600.29
